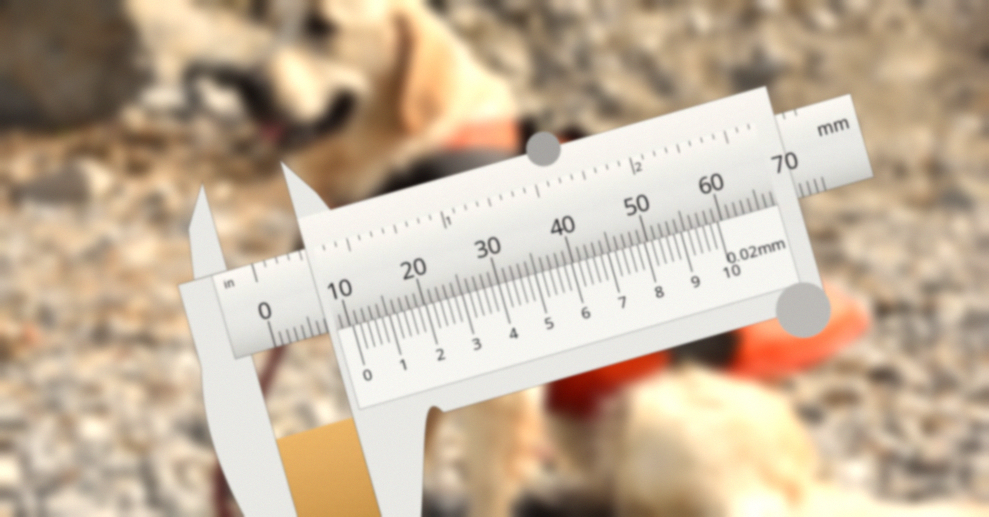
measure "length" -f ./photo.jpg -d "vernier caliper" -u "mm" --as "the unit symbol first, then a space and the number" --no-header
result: mm 10.4
